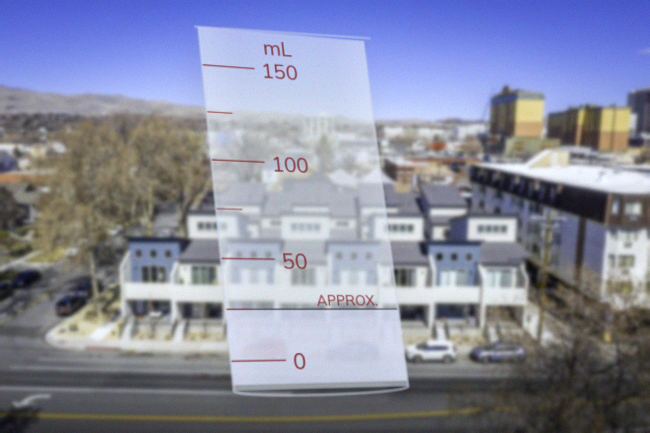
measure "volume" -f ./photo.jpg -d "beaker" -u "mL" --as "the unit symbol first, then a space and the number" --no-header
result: mL 25
